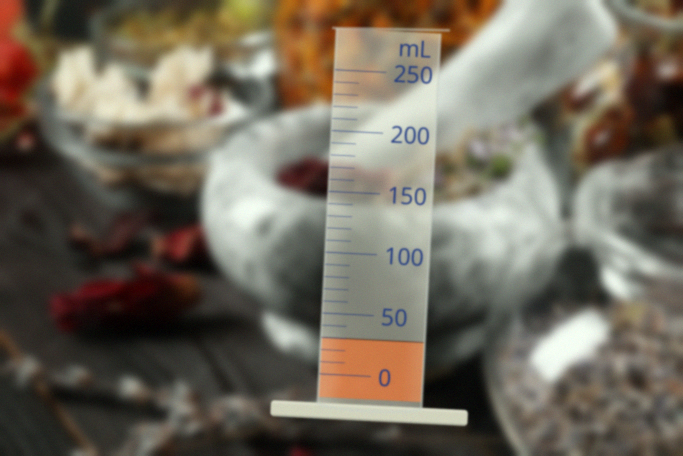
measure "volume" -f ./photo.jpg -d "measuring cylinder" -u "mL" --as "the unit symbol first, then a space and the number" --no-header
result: mL 30
